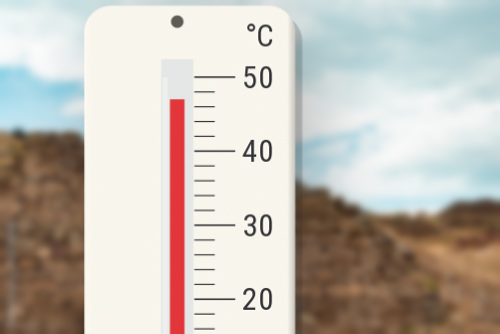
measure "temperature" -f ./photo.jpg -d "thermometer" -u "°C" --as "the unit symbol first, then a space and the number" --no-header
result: °C 47
